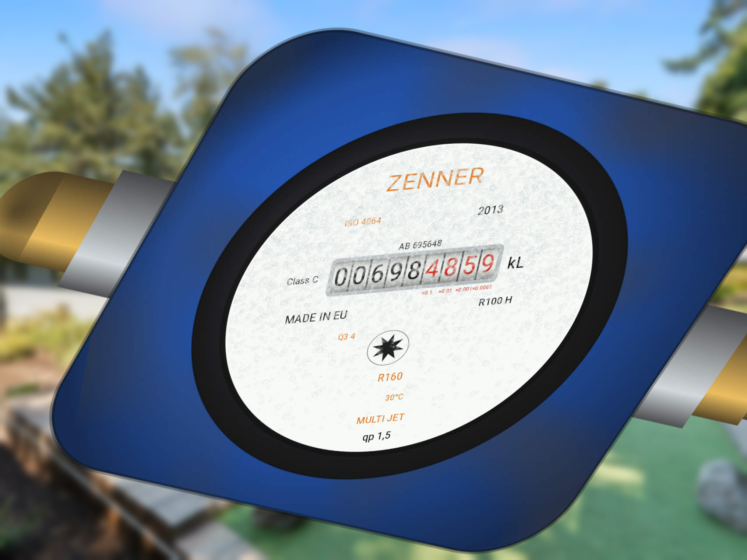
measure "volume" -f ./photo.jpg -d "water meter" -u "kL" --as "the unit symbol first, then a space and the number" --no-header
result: kL 698.4859
